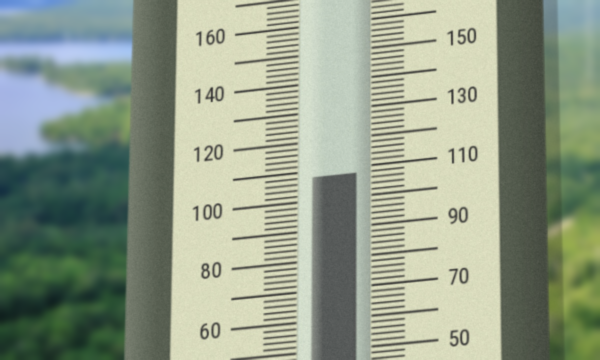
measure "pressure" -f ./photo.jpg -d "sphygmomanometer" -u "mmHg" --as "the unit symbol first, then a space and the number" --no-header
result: mmHg 108
